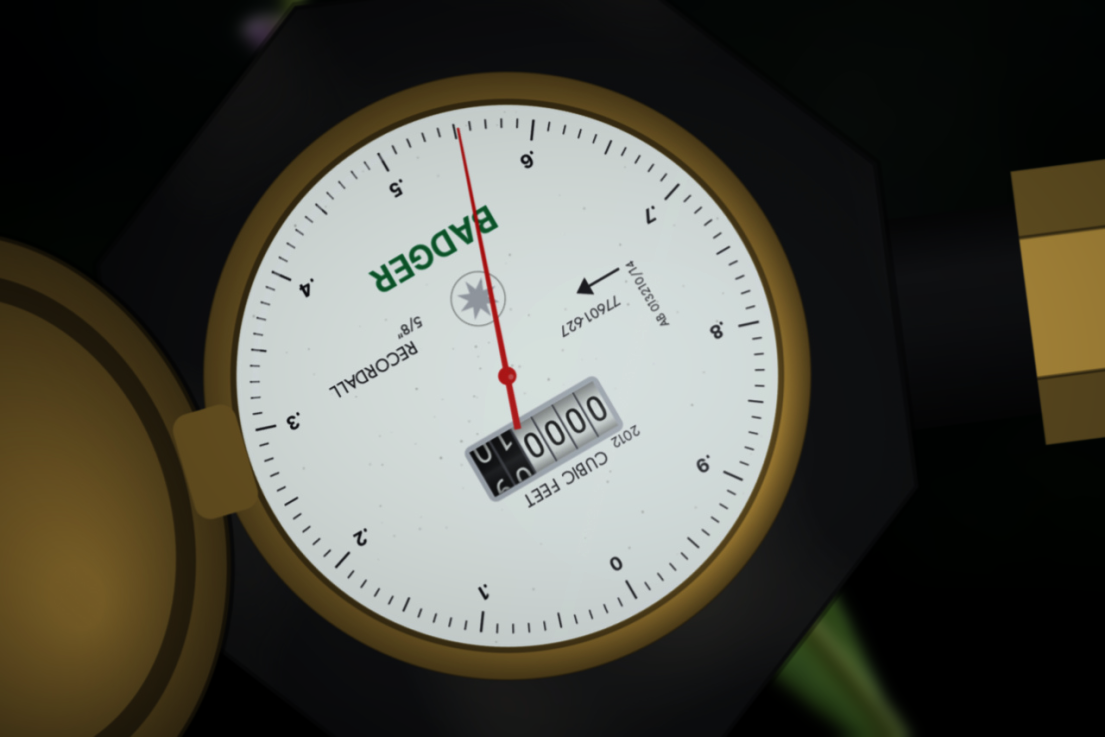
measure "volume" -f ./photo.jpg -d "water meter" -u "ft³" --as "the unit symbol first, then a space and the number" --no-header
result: ft³ 9.55
